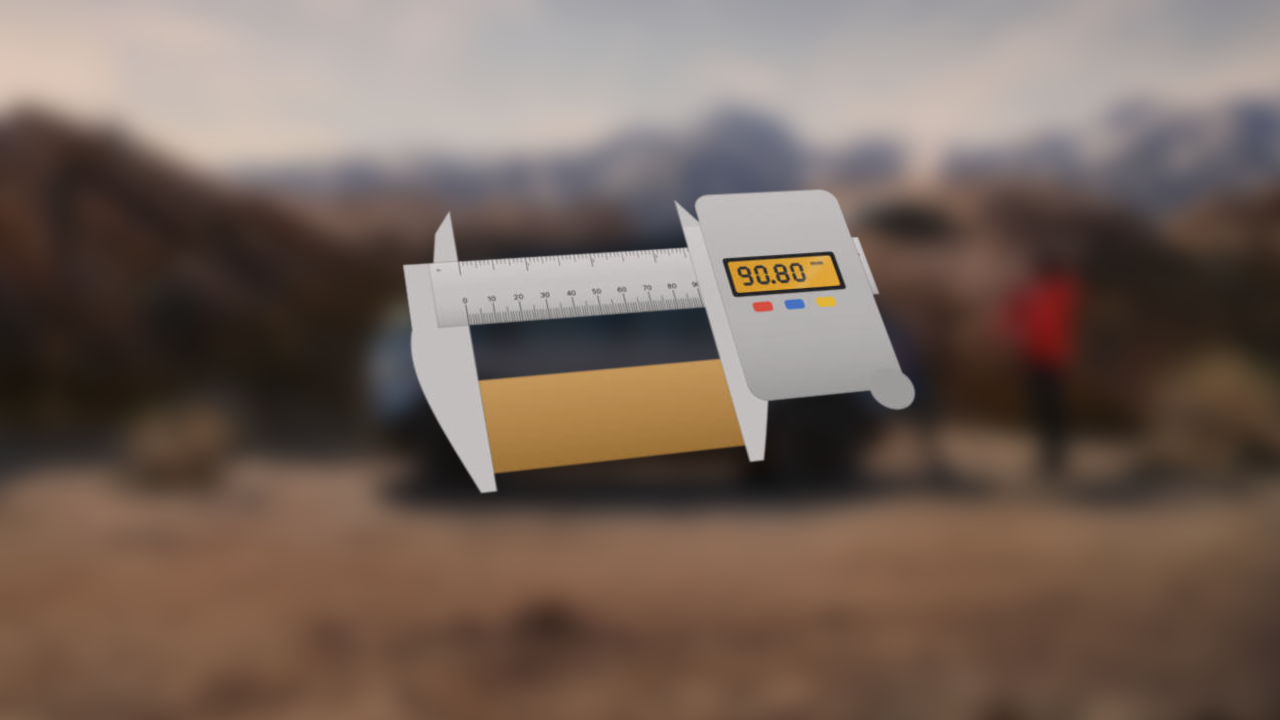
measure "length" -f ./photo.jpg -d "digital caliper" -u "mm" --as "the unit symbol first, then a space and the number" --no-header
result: mm 90.80
